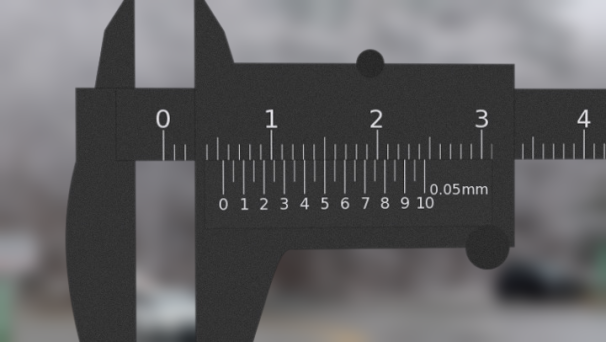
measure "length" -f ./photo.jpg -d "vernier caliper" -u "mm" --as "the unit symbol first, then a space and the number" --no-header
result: mm 5.5
